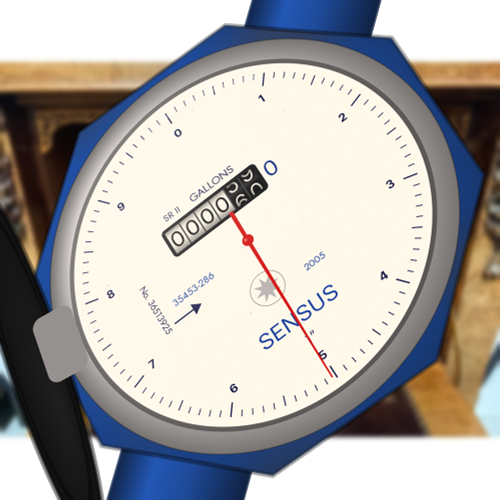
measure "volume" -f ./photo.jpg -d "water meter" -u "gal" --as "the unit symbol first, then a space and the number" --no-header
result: gal 595.0
